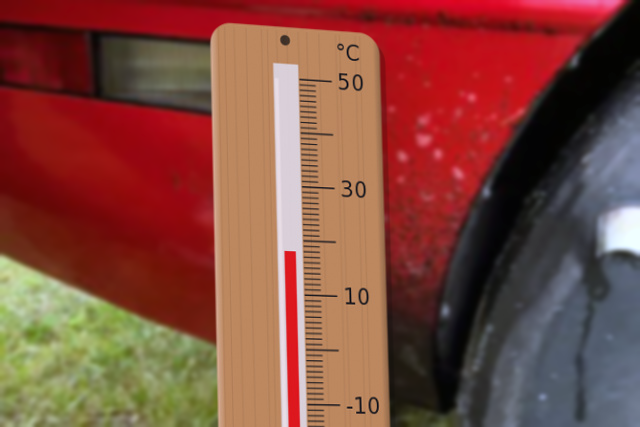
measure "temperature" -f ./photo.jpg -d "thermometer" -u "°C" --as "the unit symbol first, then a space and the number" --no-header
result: °C 18
